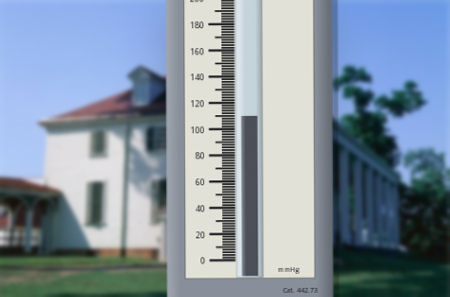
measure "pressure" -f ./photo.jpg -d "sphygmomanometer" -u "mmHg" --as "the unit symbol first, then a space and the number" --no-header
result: mmHg 110
